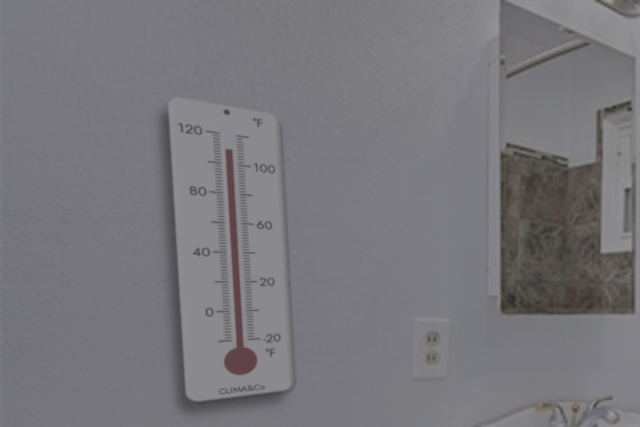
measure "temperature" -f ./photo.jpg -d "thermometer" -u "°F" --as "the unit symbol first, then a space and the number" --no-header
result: °F 110
